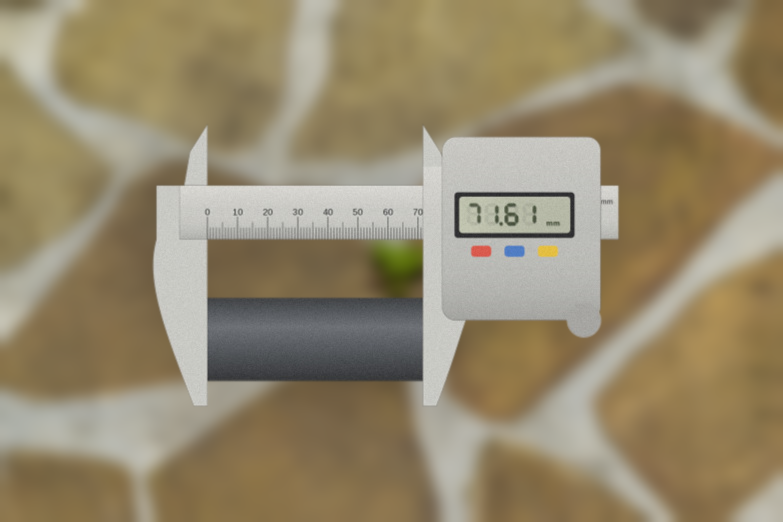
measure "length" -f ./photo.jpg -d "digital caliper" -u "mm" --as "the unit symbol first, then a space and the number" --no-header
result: mm 71.61
